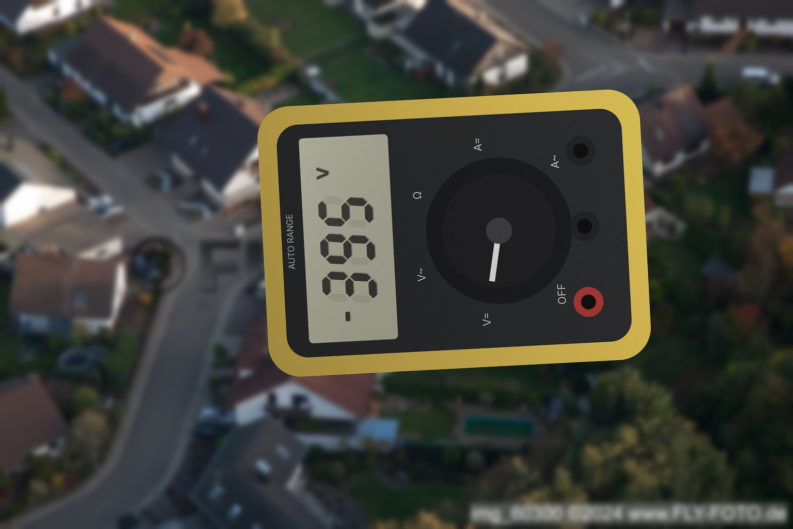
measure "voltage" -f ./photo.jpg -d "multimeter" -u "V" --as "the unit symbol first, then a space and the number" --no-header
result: V -395
